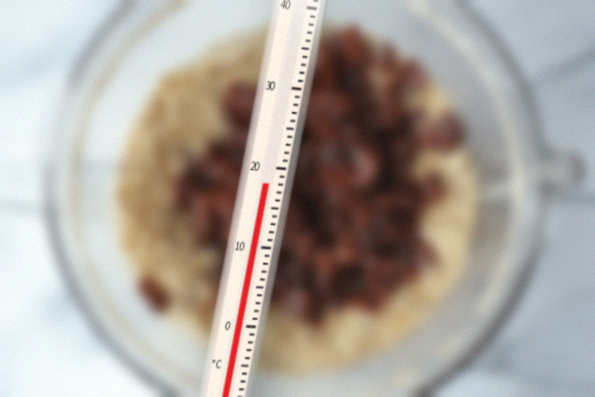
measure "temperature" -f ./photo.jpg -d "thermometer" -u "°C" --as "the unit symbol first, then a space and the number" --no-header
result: °C 18
